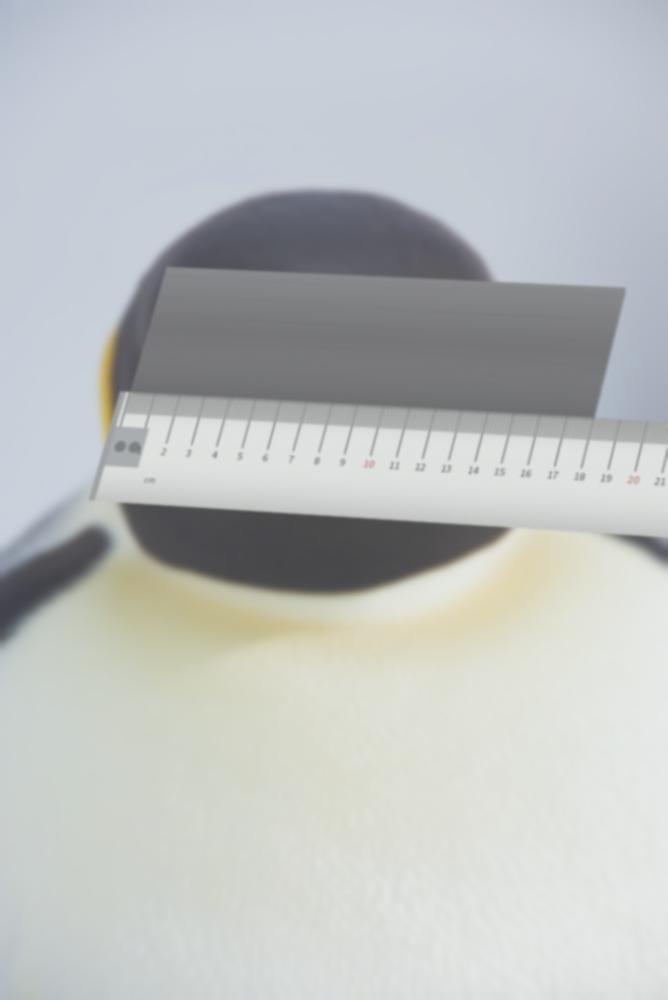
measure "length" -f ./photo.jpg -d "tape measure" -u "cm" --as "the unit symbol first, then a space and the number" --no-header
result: cm 18
